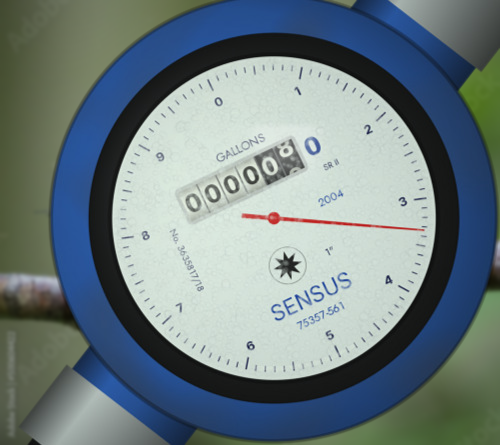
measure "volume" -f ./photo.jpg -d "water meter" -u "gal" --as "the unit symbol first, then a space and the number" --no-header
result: gal 83.3
